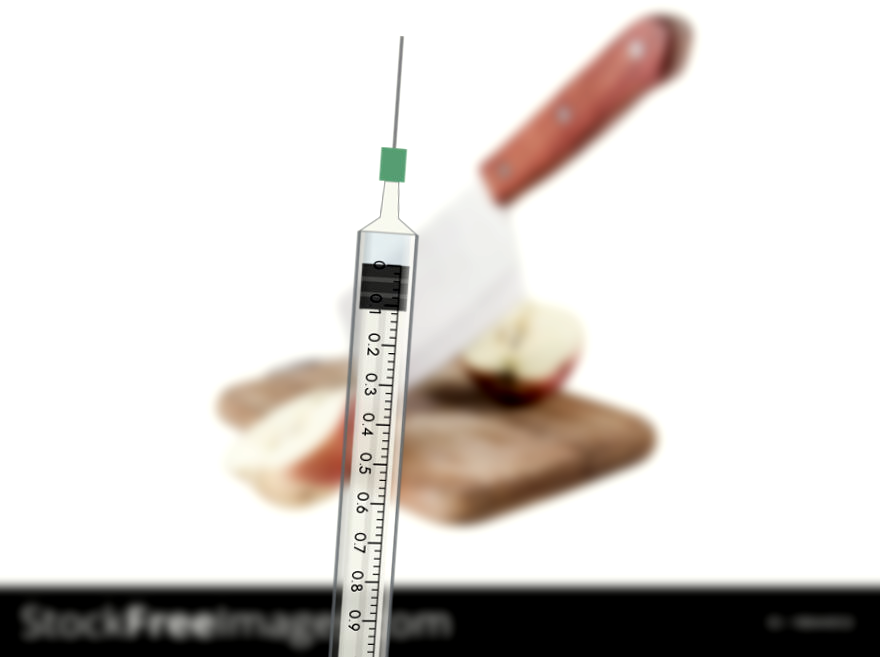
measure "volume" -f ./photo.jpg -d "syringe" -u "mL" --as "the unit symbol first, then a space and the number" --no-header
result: mL 0
